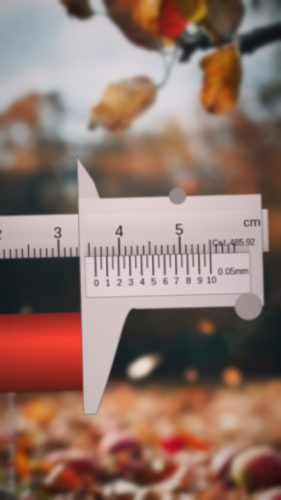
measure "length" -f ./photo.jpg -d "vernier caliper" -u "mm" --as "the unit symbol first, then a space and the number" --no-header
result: mm 36.0
